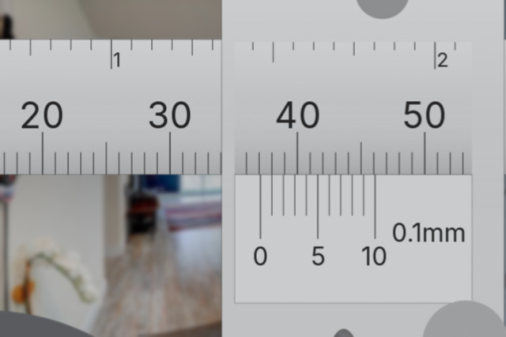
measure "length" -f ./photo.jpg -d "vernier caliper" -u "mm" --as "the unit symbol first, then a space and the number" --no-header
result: mm 37.1
